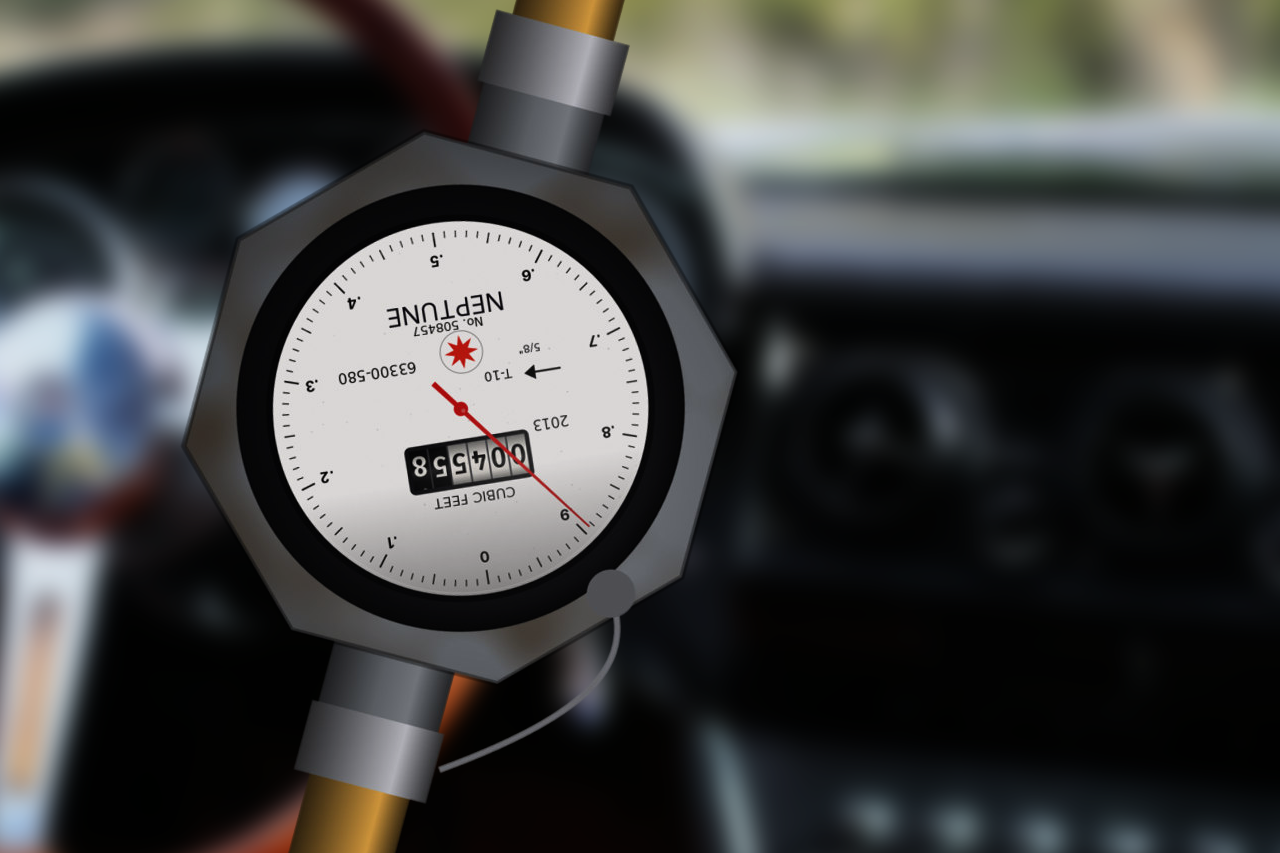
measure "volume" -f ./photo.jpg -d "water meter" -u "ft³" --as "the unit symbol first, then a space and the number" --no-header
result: ft³ 4557.89
